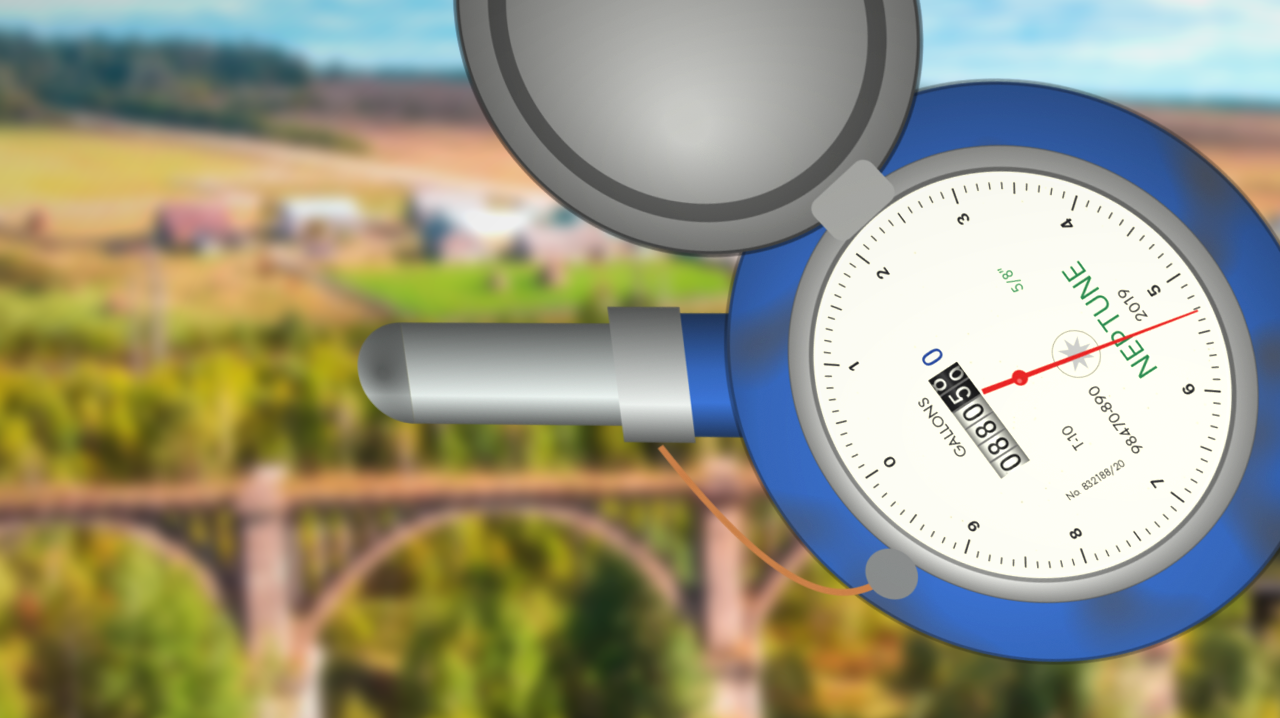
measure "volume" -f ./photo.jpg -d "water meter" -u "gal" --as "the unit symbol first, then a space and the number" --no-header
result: gal 880585.3
